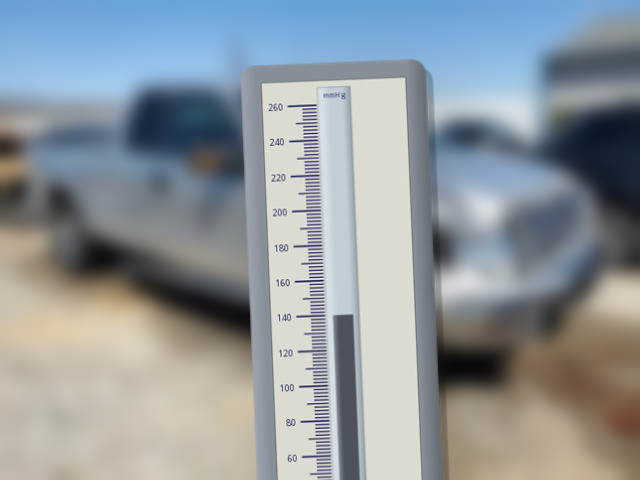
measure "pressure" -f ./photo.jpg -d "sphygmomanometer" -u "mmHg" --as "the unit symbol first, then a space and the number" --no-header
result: mmHg 140
